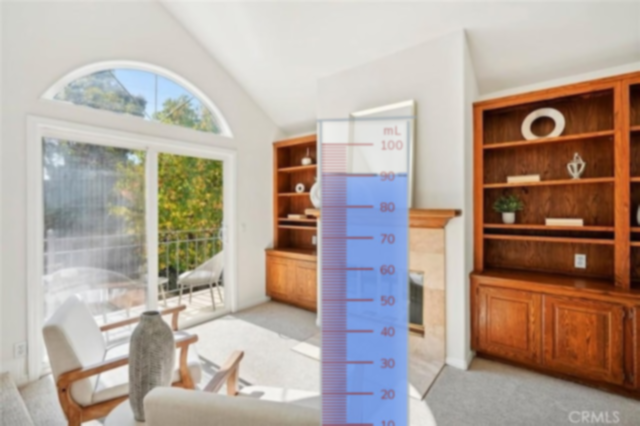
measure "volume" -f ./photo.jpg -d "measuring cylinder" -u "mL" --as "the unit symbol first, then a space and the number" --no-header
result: mL 90
